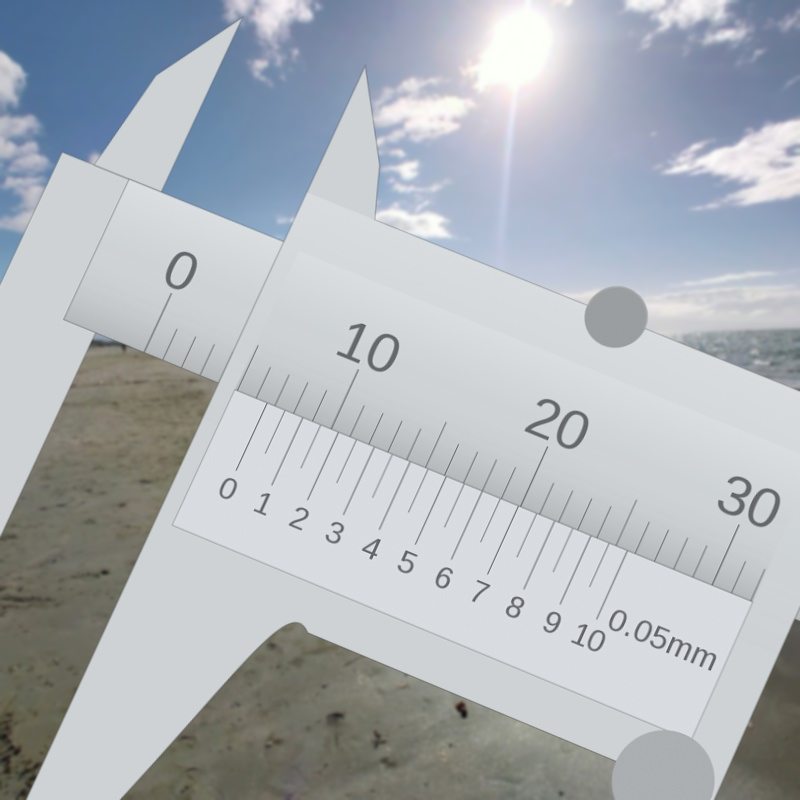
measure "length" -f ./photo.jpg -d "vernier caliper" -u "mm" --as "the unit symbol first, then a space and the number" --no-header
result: mm 6.6
